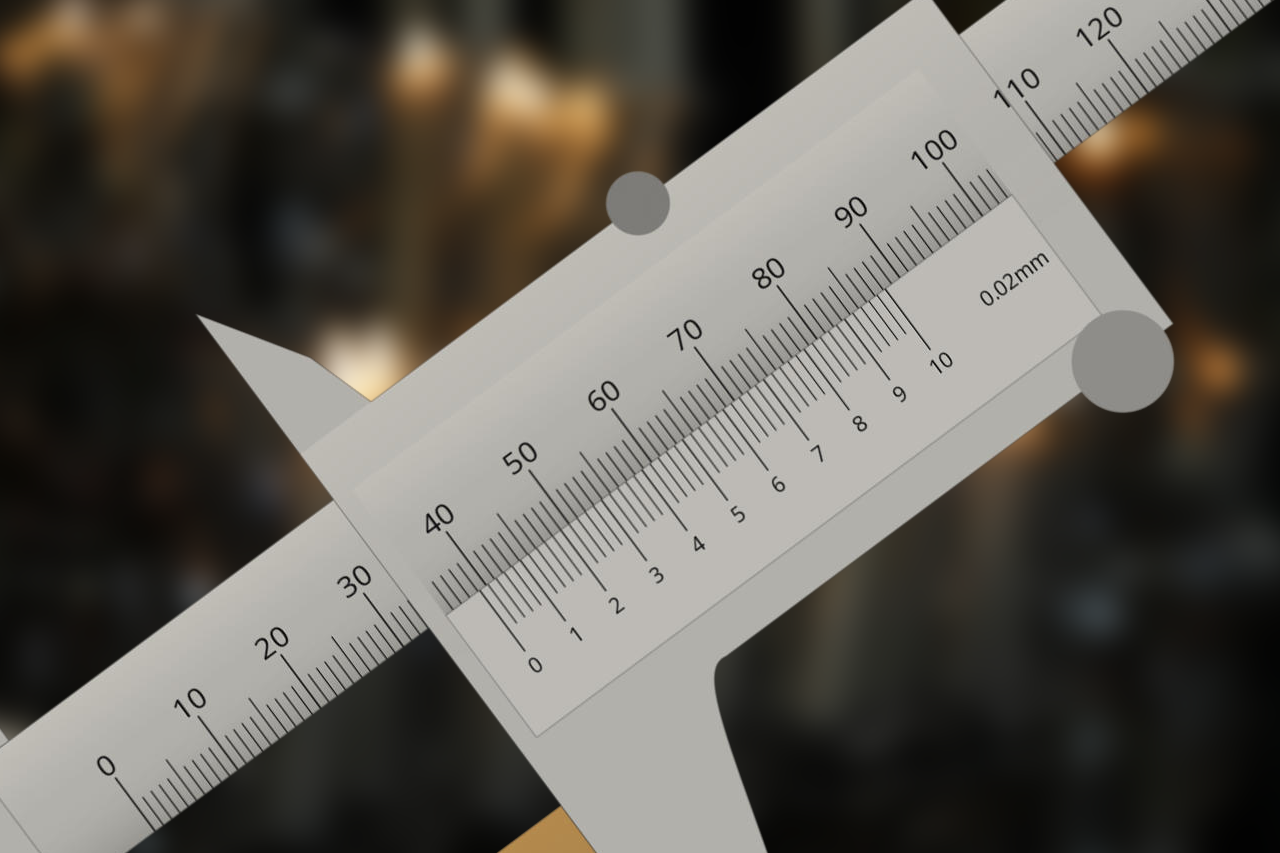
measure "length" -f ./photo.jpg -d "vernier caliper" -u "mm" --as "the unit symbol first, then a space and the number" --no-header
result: mm 39.2
